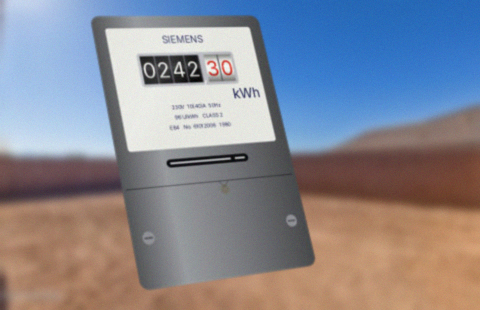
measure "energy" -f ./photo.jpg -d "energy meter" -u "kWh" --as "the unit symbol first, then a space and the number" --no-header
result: kWh 242.30
